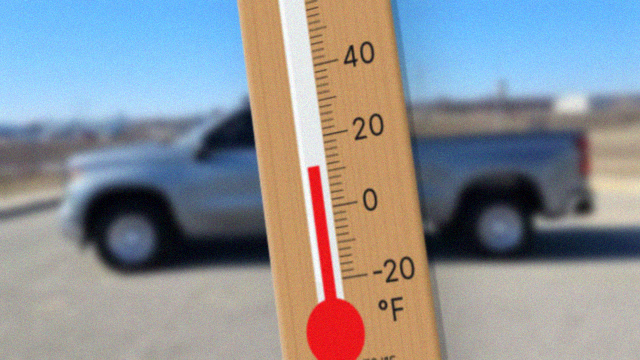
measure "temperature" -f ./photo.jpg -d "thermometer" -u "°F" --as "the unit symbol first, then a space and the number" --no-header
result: °F 12
